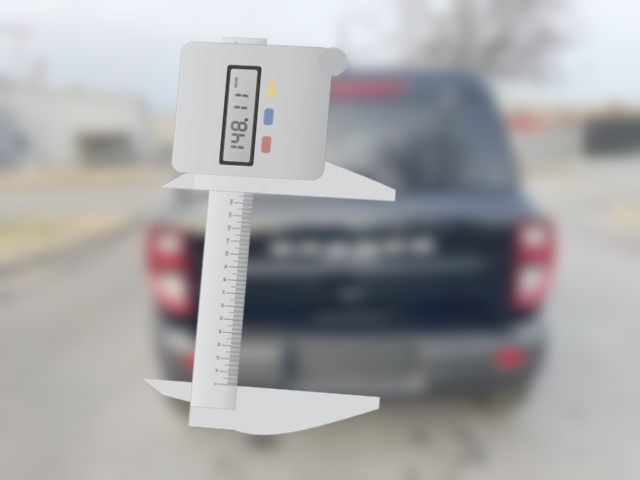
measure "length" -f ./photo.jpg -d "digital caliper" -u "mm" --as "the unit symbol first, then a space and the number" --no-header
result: mm 148.11
